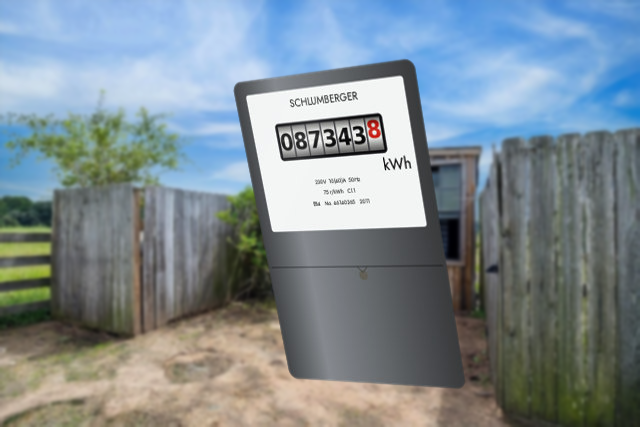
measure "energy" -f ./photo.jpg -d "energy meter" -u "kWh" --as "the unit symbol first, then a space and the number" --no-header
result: kWh 87343.8
